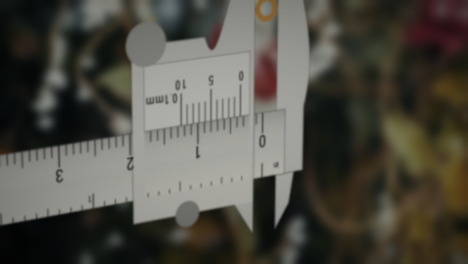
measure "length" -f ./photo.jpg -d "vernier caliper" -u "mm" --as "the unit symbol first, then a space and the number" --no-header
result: mm 3.5
